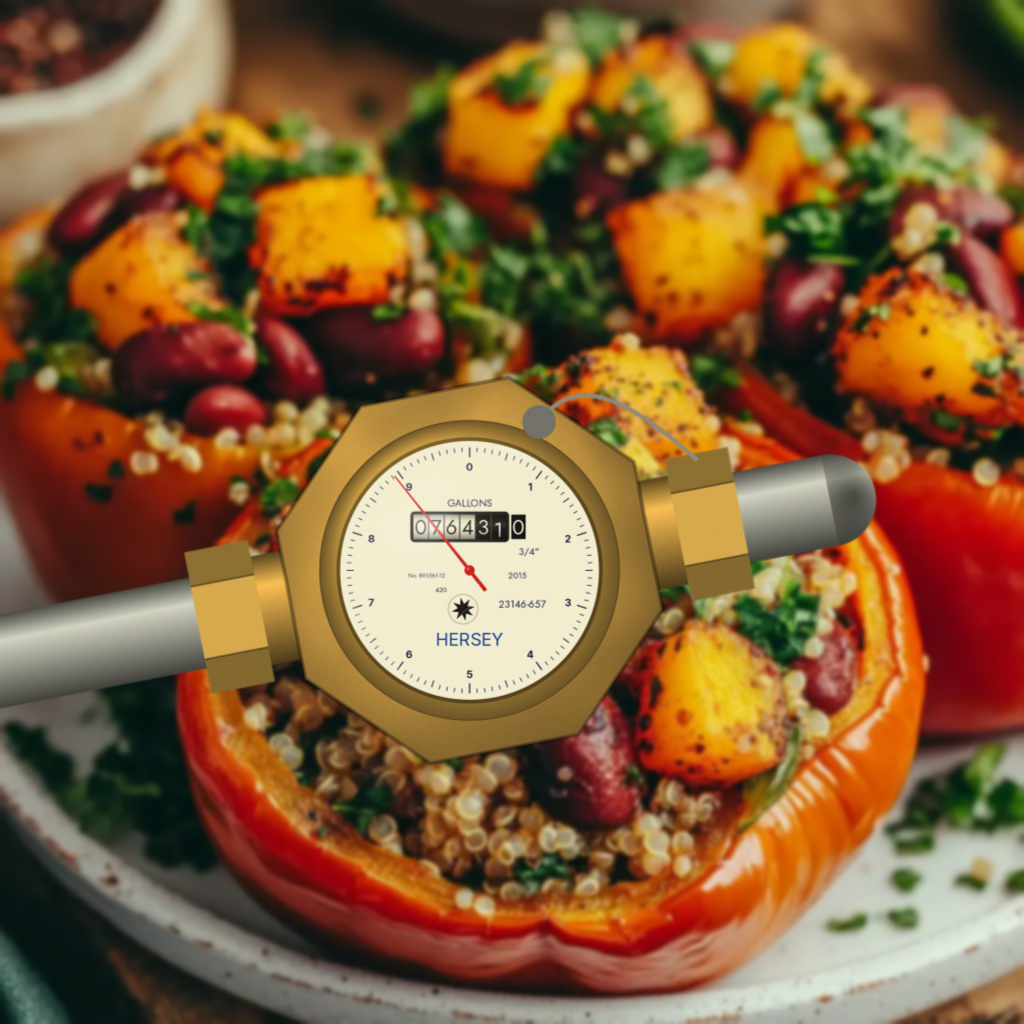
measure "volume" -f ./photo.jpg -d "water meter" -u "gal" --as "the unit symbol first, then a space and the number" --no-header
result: gal 764308.9
